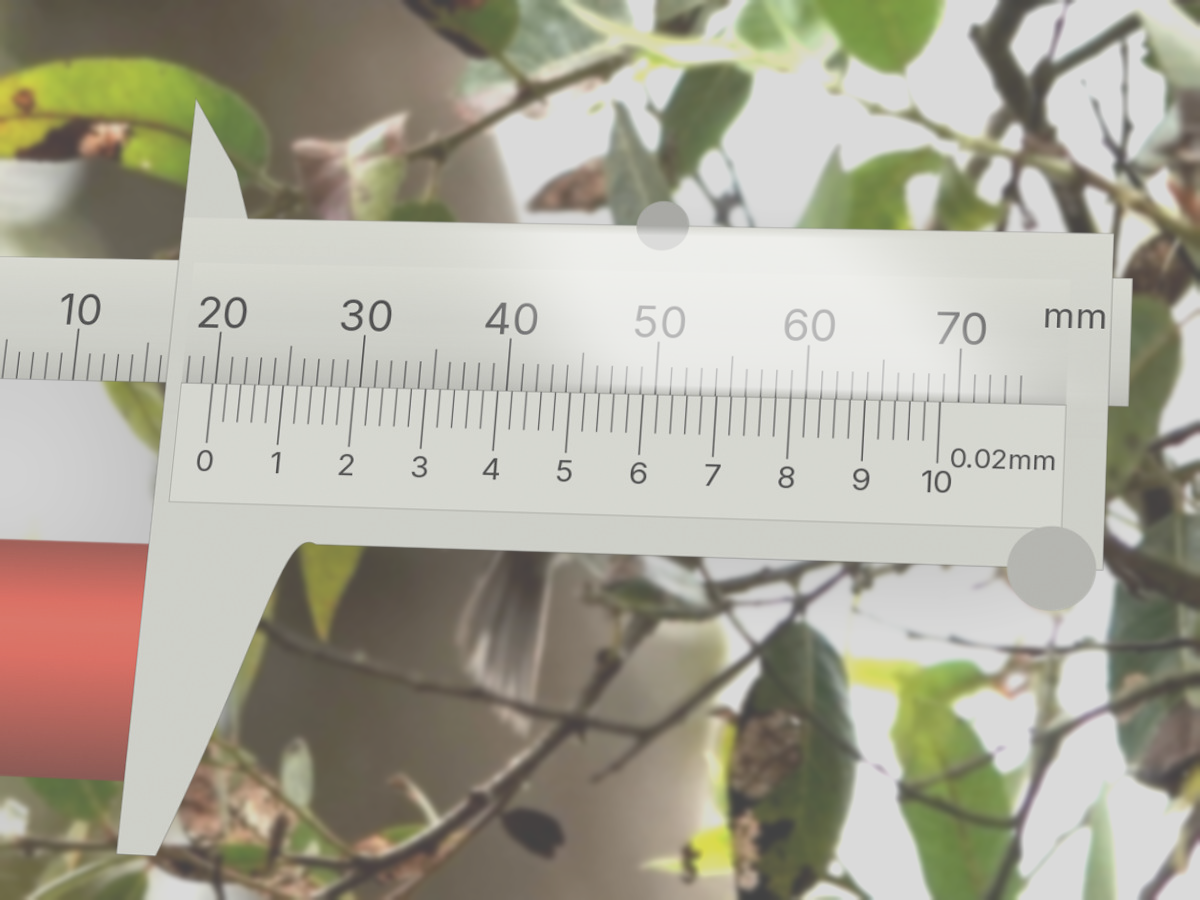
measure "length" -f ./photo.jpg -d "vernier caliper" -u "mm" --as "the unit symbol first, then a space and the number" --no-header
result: mm 19.8
